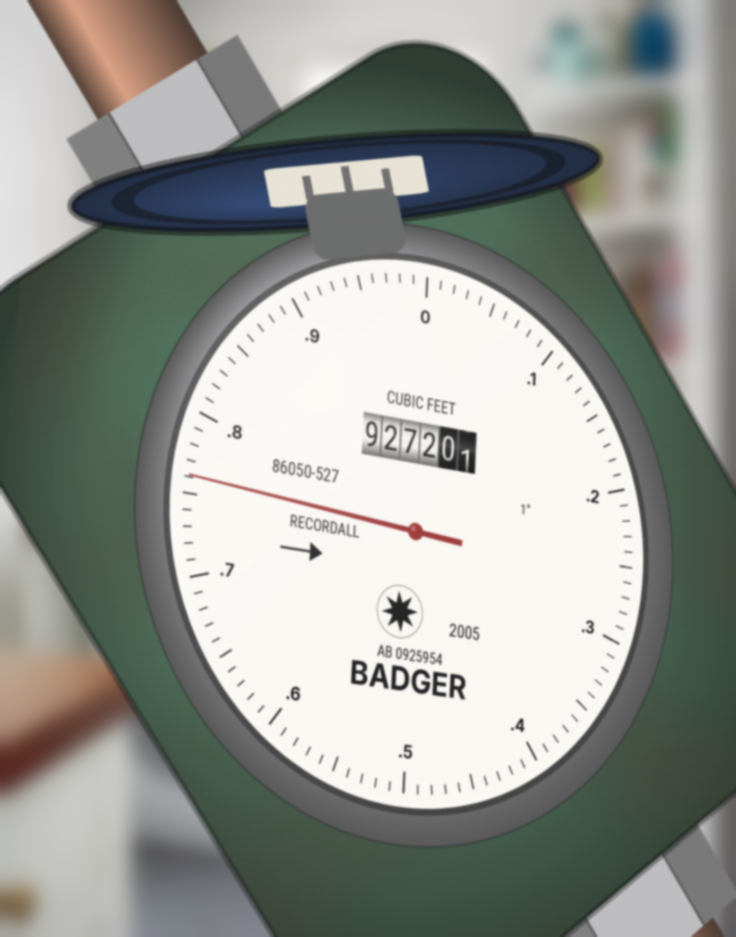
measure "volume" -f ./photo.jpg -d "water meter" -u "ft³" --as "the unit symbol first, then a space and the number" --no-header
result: ft³ 927200.76
